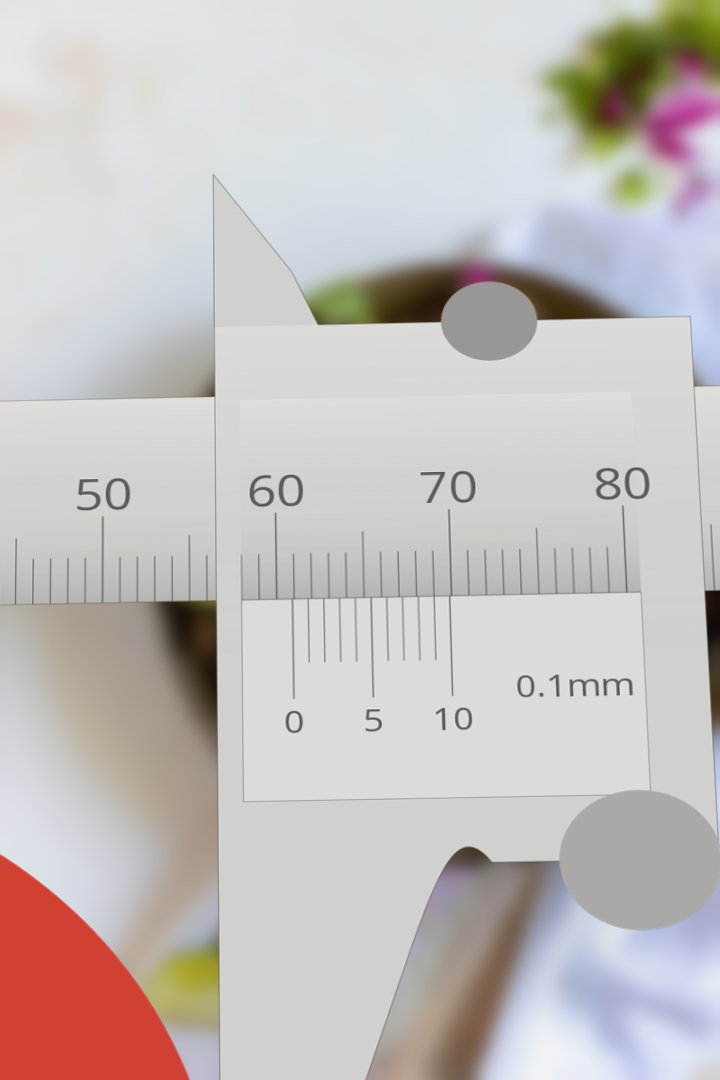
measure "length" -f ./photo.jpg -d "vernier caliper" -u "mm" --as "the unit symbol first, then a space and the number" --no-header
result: mm 60.9
